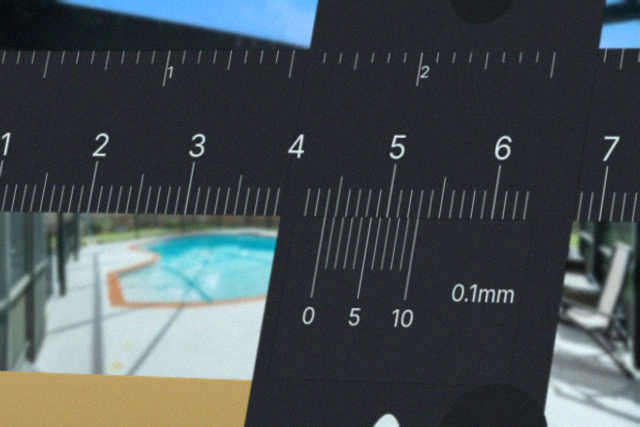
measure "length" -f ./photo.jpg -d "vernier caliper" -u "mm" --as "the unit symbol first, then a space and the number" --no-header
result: mm 44.0
